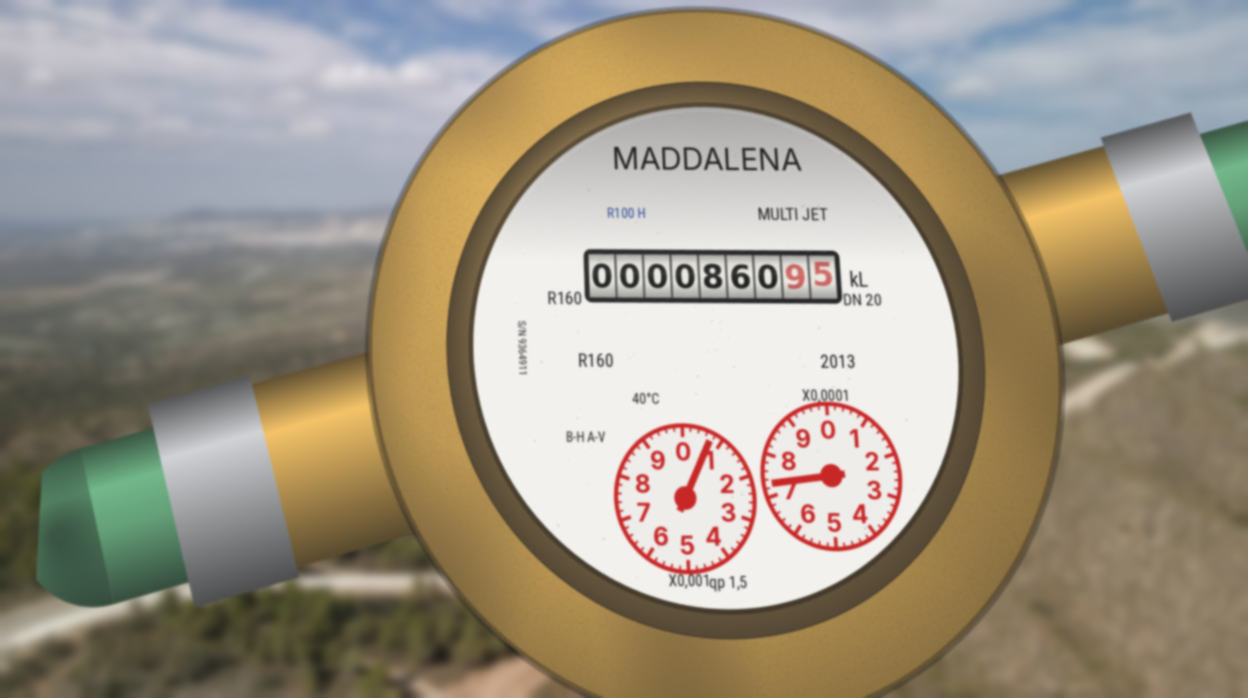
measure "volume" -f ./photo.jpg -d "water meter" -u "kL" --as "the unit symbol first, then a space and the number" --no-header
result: kL 860.9507
